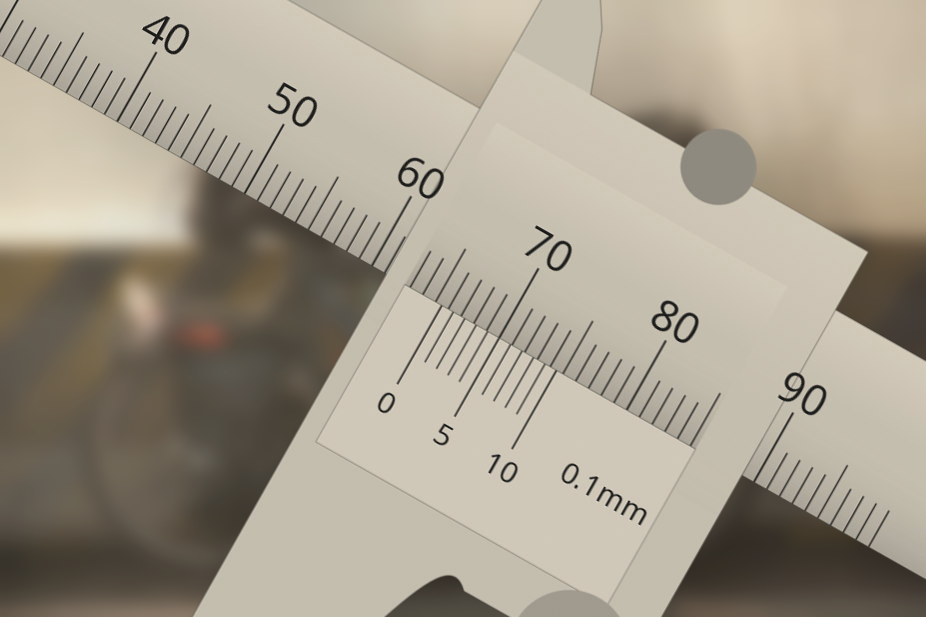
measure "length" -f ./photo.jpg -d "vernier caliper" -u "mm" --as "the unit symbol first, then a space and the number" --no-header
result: mm 65.5
